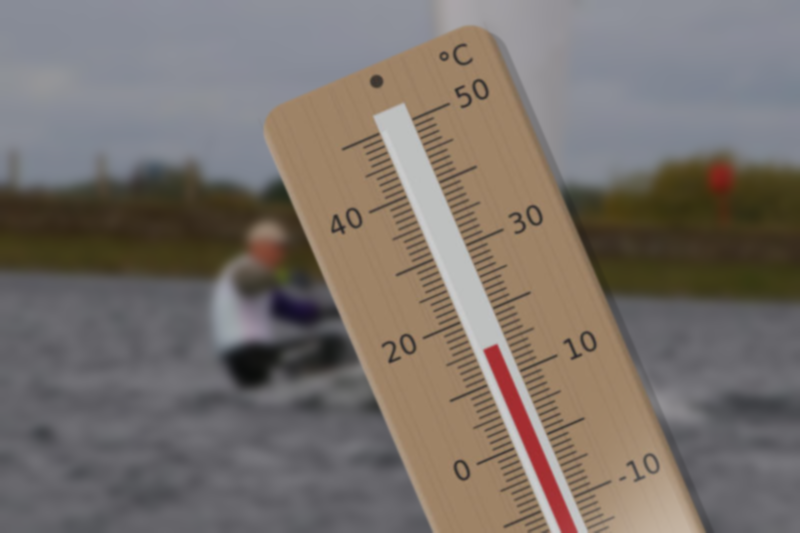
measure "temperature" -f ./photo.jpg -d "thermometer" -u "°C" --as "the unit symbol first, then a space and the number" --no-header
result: °C 15
